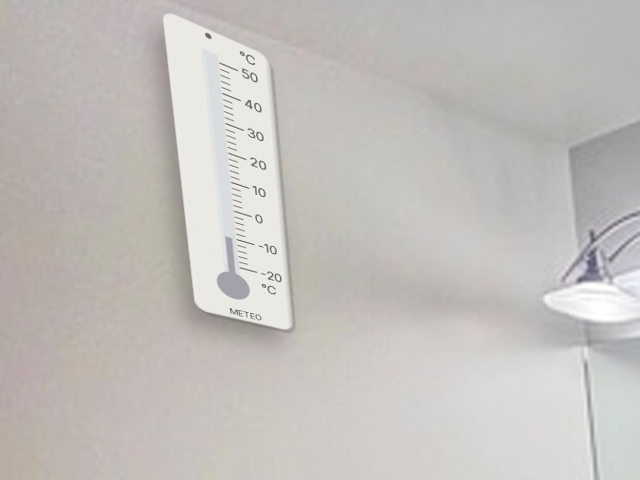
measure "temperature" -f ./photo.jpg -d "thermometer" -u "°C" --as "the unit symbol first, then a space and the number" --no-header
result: °C -10
